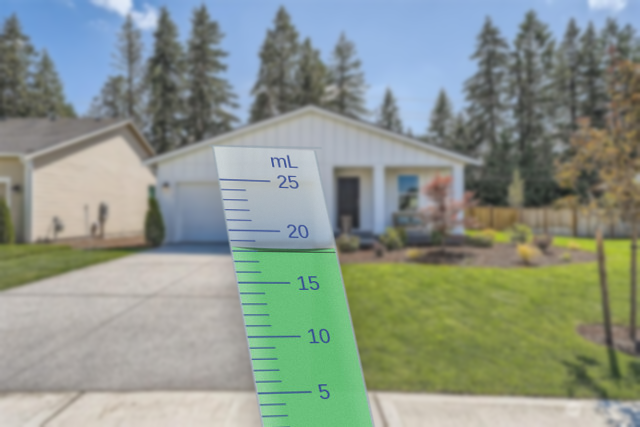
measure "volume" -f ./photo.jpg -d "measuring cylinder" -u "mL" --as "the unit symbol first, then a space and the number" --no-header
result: mL 18
